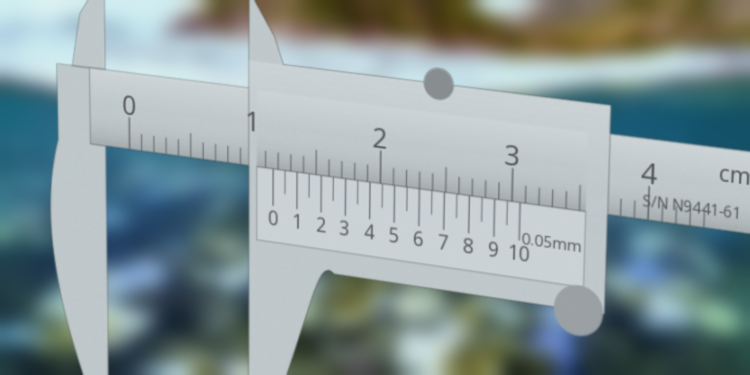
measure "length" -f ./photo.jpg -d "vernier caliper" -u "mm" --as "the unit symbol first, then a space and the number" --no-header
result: mm 11.6
